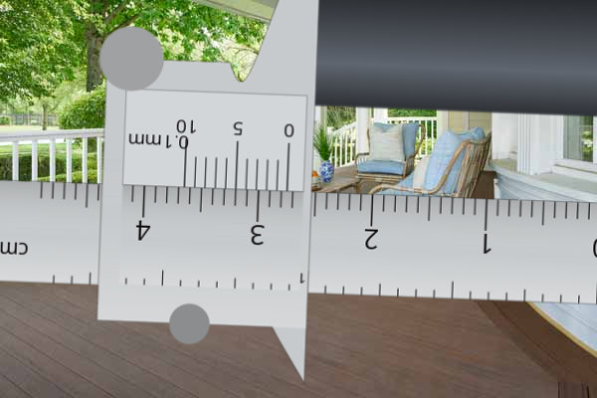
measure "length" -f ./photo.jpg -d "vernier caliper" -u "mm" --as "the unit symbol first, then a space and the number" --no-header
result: mm 27.5
